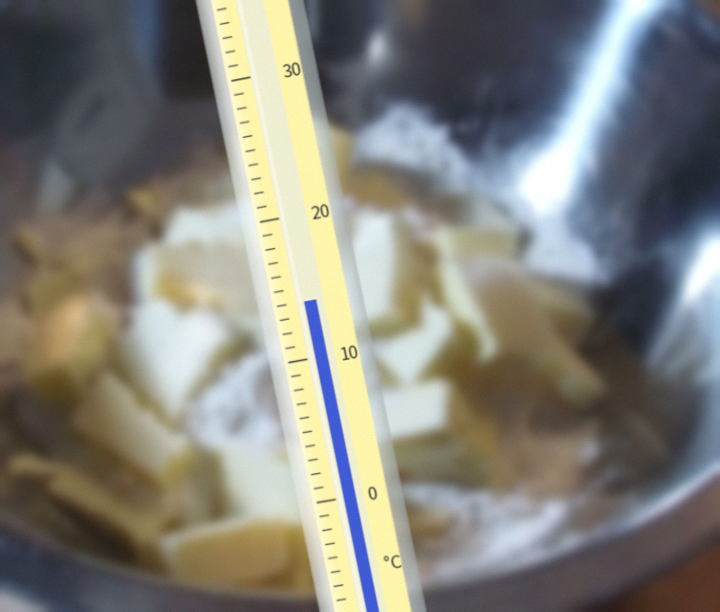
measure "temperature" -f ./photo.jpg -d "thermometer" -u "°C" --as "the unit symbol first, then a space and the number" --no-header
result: °C 14
